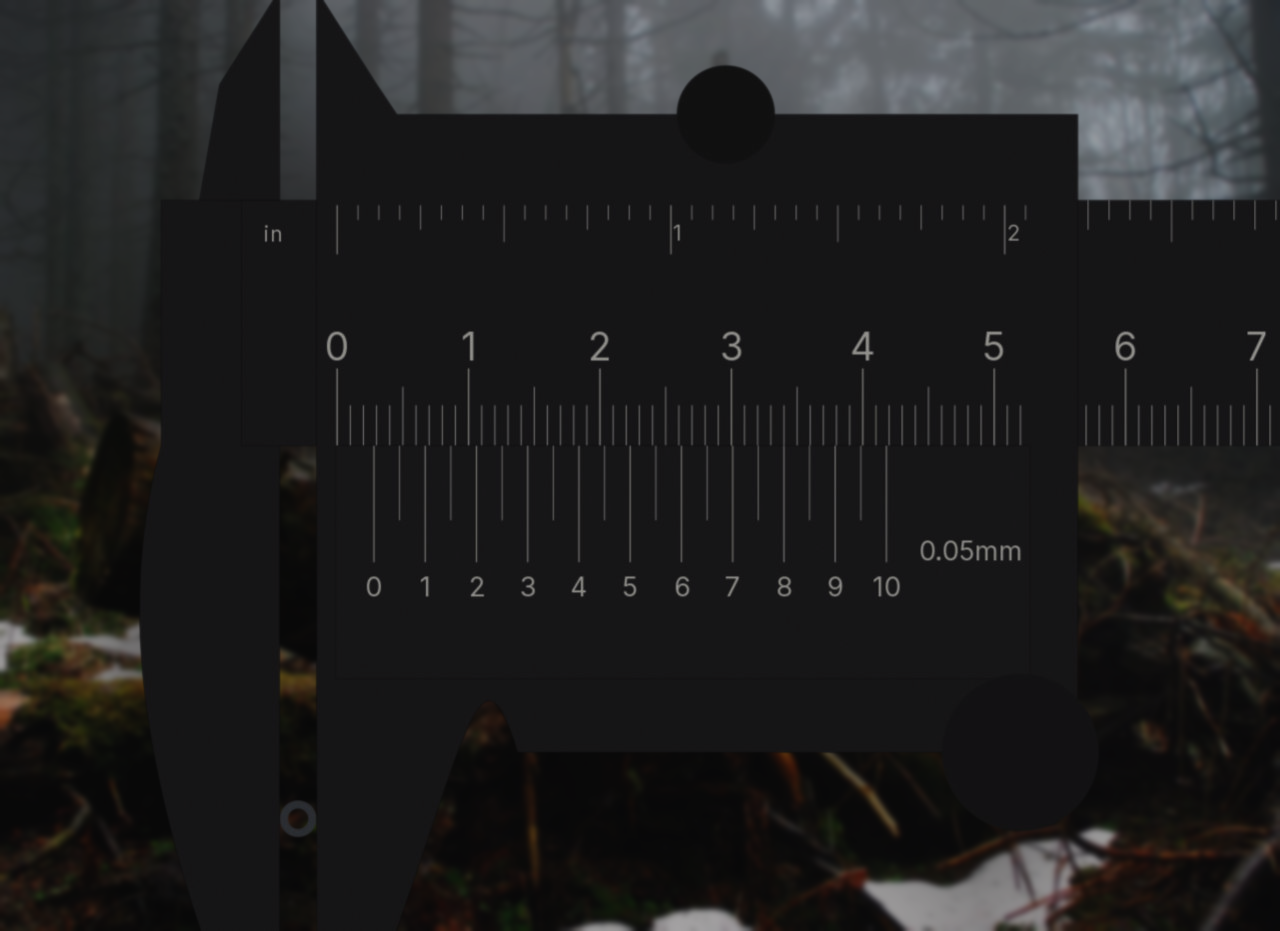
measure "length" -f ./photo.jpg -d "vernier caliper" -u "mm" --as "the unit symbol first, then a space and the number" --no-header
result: mm 2.8
